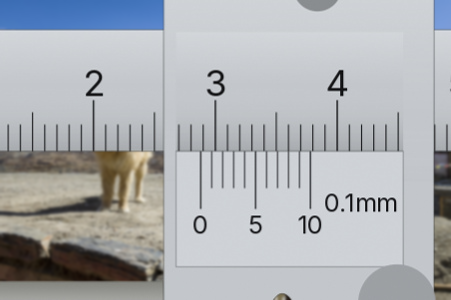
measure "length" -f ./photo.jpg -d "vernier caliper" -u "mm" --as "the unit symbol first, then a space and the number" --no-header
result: mm 28.8
